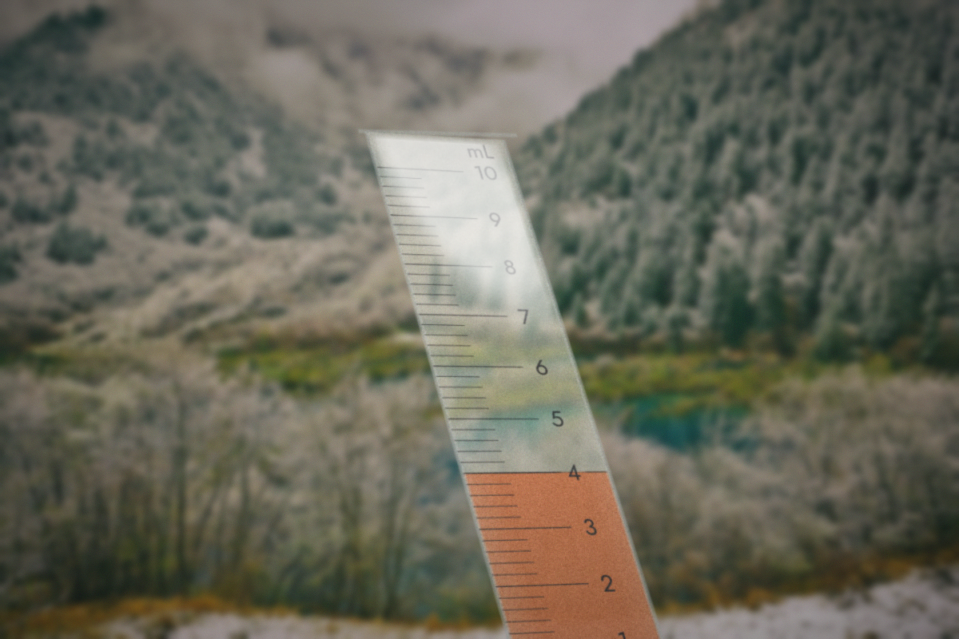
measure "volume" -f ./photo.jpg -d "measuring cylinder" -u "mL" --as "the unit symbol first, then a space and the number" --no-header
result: mL 4
